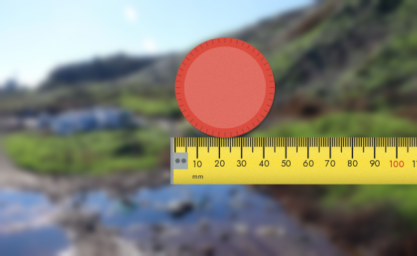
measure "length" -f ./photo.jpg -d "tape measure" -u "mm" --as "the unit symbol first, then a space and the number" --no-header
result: mm 45
